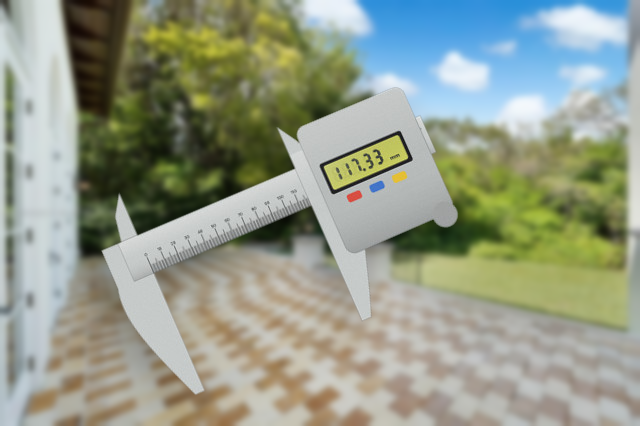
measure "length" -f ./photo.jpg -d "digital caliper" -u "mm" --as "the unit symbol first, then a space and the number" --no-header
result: mm 117.33
